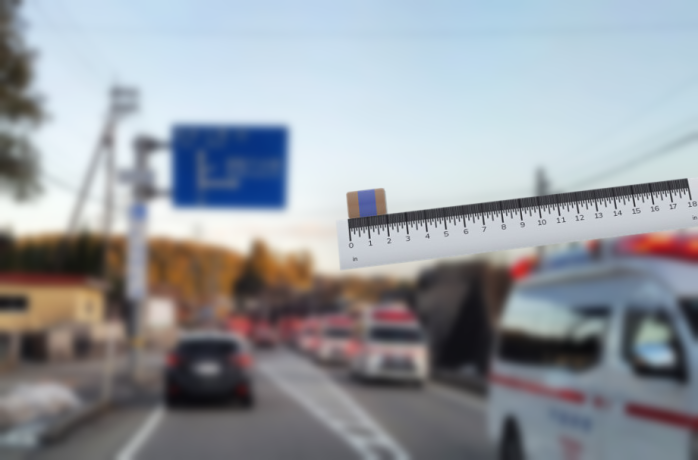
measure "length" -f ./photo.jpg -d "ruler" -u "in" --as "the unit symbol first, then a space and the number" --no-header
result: in 2
